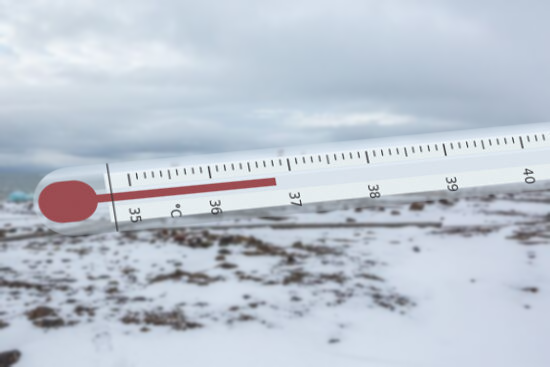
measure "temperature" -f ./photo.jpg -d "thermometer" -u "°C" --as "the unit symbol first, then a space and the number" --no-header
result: °C 36.8
